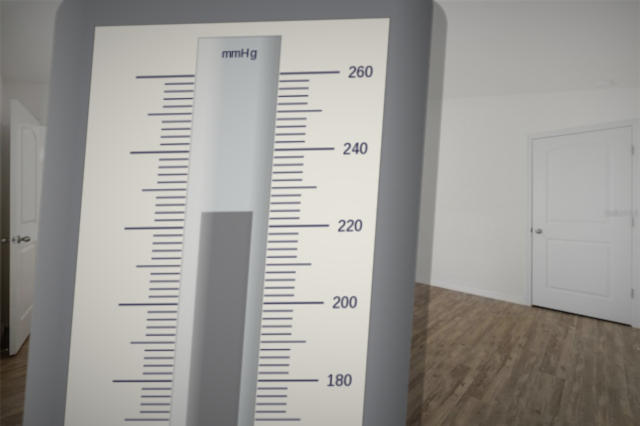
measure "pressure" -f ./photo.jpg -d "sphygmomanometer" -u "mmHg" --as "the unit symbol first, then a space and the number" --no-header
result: mmHg 224
